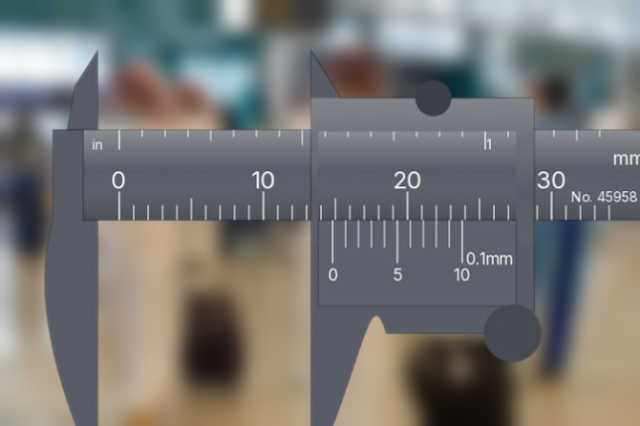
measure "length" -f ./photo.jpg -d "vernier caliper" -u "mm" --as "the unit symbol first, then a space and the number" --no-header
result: mm 14.8
